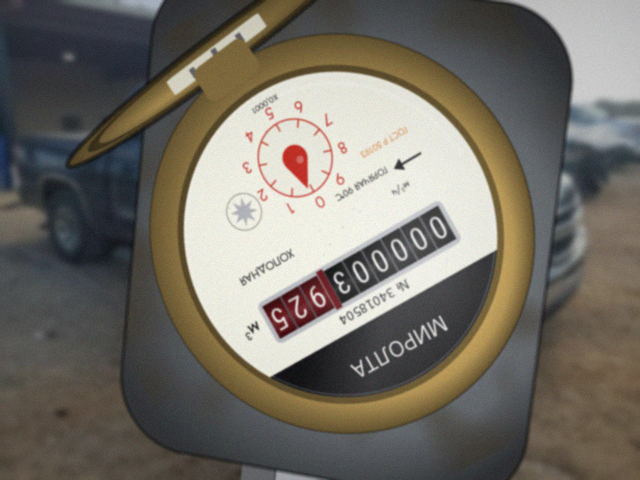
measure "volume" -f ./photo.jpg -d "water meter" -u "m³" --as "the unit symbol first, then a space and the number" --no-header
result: m³ 3.9250
